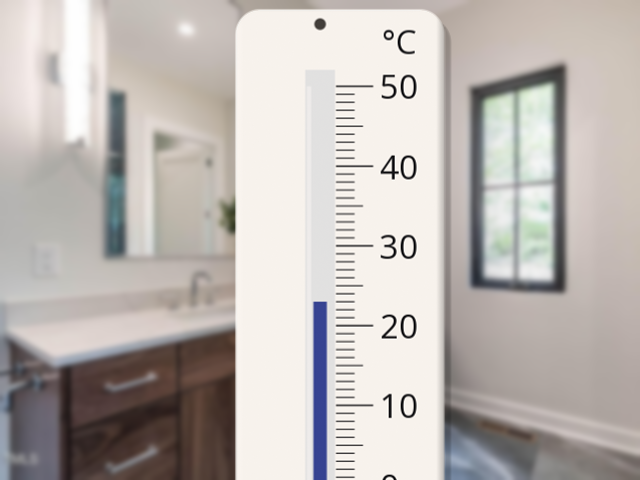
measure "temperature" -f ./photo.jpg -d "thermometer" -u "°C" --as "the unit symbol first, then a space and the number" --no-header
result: °C 23
